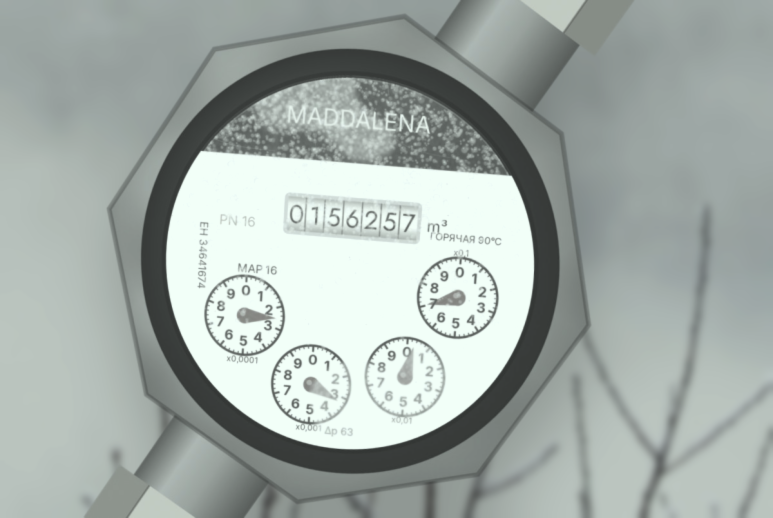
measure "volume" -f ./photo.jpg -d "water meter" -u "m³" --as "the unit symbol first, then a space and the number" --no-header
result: m³ 156257.7032
